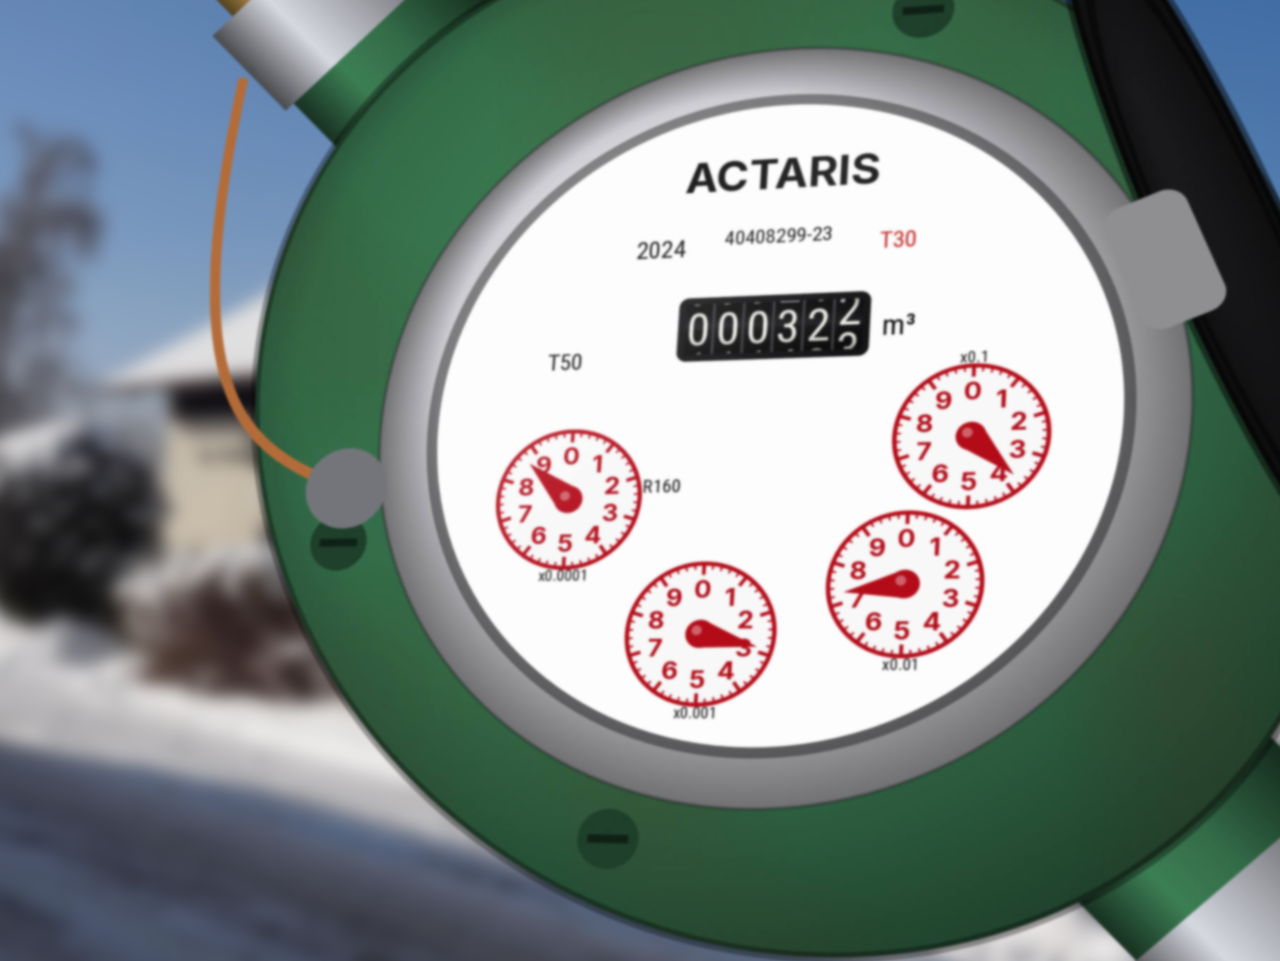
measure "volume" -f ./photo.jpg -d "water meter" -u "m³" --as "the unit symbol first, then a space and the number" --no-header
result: m³ 322.3728
